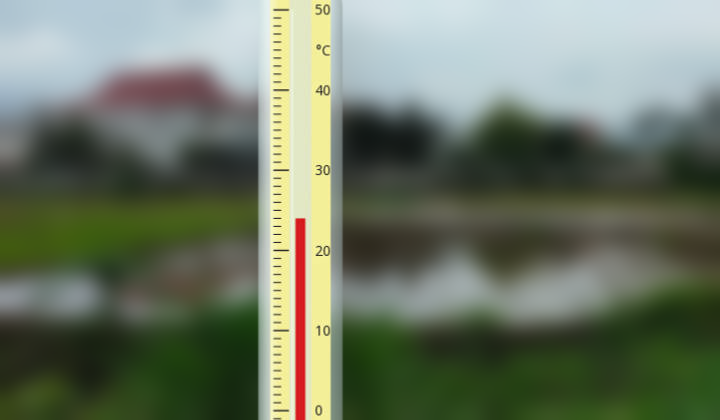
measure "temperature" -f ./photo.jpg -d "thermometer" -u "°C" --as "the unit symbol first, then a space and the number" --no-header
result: °C 24
